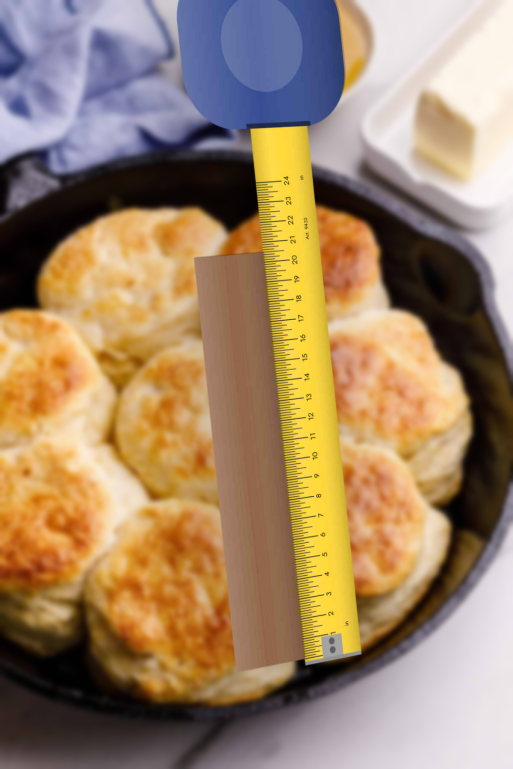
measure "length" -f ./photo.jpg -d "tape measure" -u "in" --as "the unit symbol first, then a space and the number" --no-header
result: in 20.5
